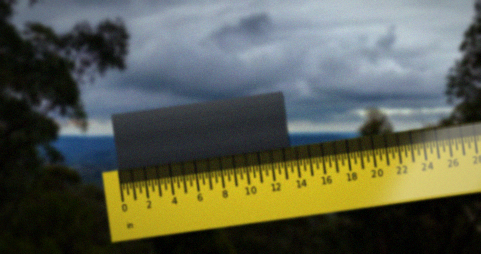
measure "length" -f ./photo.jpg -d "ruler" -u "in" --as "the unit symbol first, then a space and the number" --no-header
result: in 13.5
